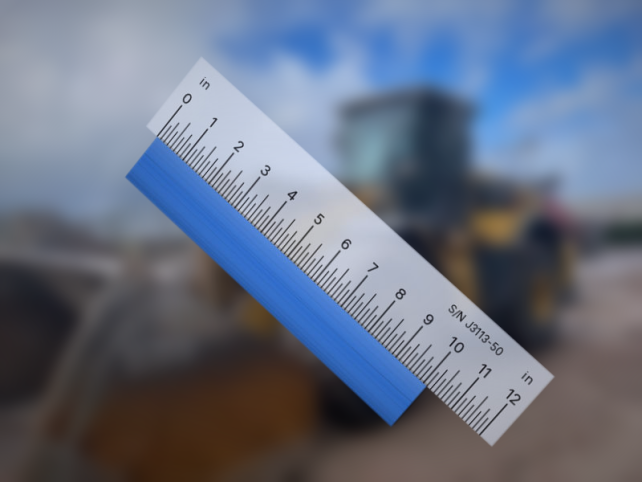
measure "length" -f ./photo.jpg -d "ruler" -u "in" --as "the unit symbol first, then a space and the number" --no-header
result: in 10.125
